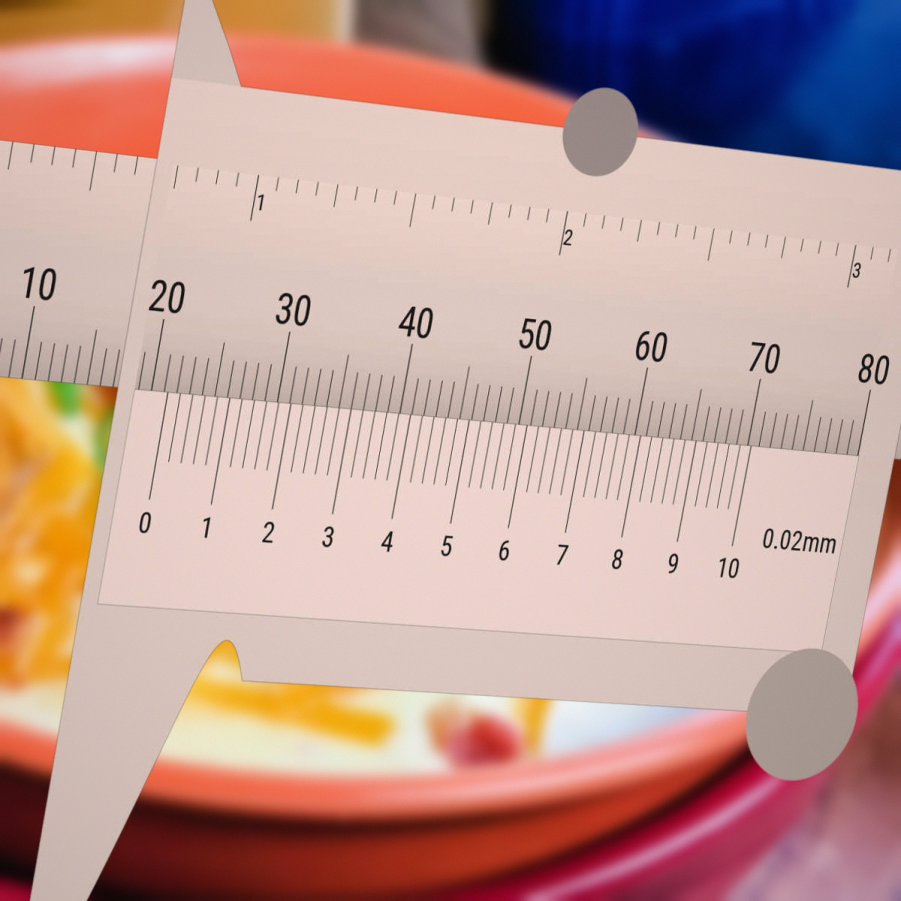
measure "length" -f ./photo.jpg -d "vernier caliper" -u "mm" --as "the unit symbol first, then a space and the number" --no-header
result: mm 21.3
